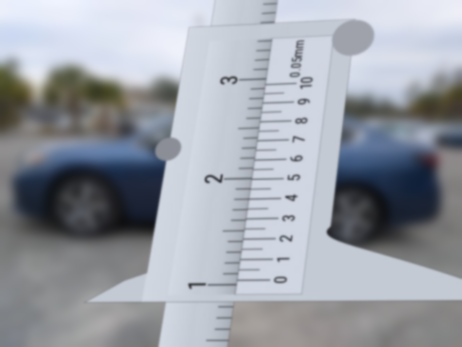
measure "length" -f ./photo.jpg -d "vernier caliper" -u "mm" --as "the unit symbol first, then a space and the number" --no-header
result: mm 10.4
